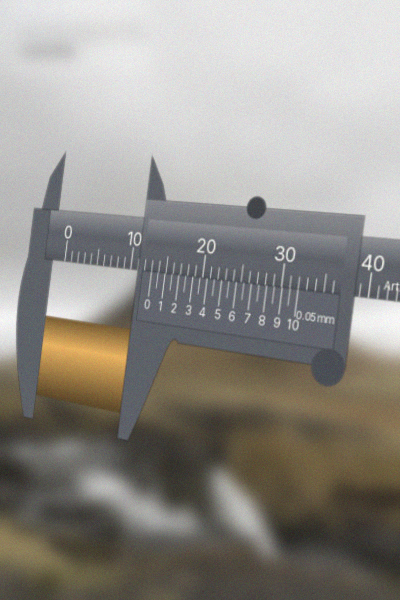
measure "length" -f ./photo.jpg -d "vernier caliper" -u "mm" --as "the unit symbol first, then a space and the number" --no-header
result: mm 13.0
